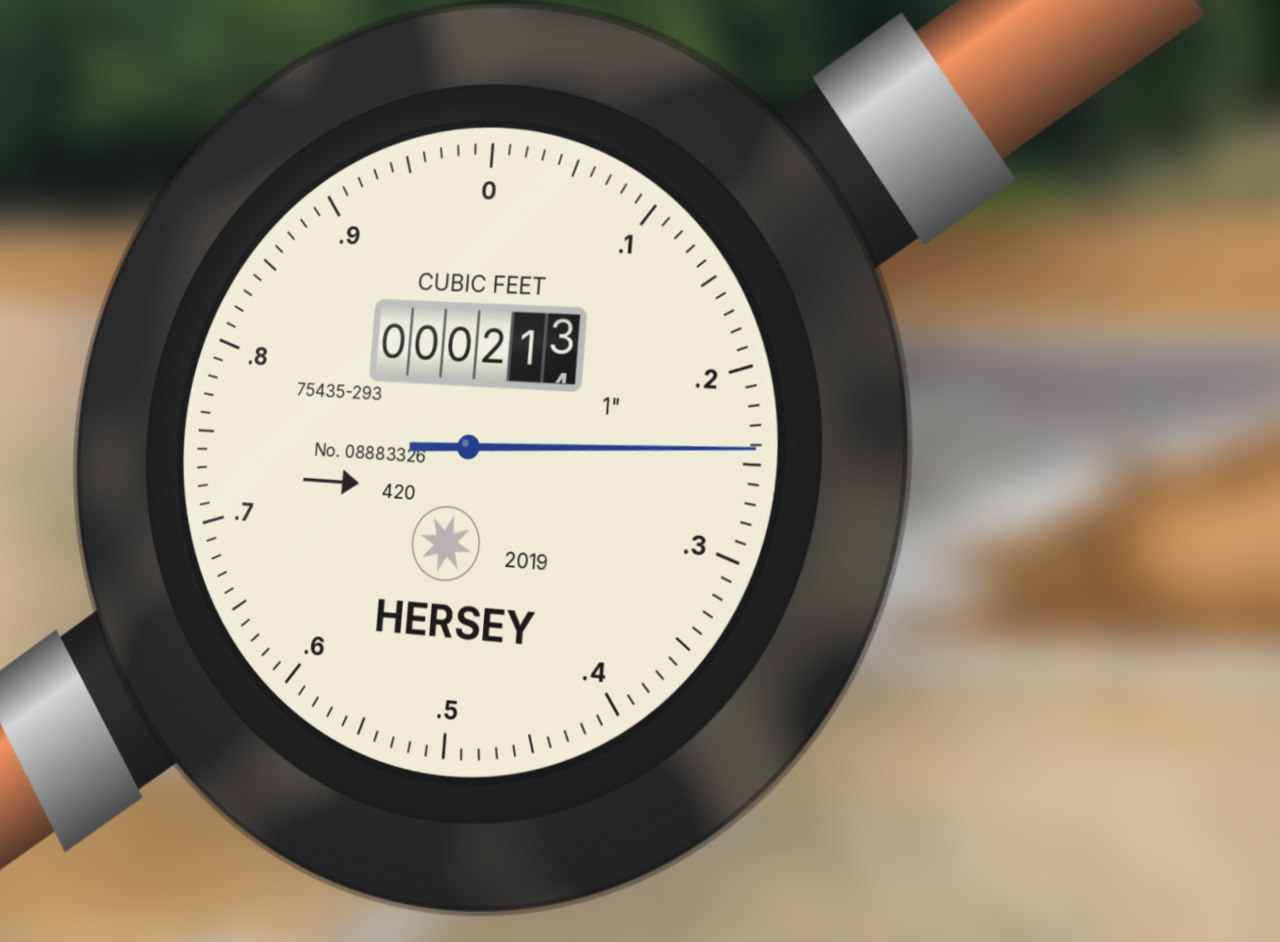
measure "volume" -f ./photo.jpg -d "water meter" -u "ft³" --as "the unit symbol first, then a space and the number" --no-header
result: ft³ 213.24
